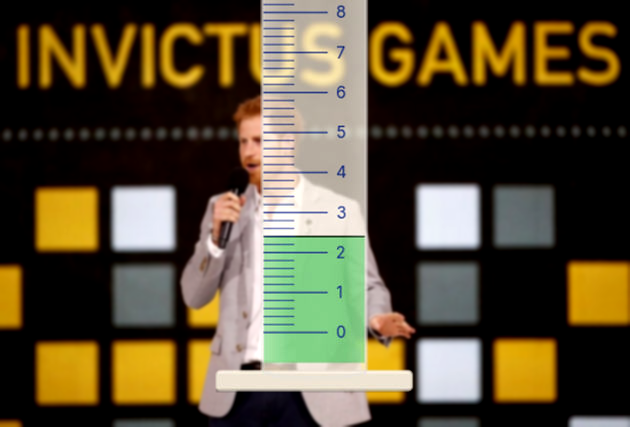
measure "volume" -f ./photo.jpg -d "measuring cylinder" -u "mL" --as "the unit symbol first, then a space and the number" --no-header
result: mL 2.4
